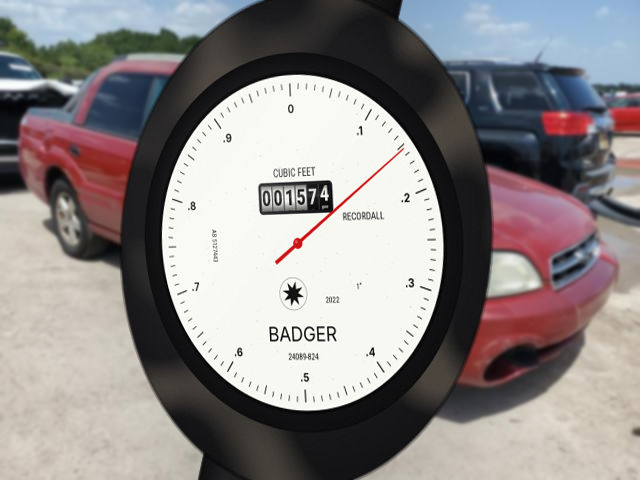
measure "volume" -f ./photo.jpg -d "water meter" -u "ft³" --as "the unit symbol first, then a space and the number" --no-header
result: ft³ 1574.15
